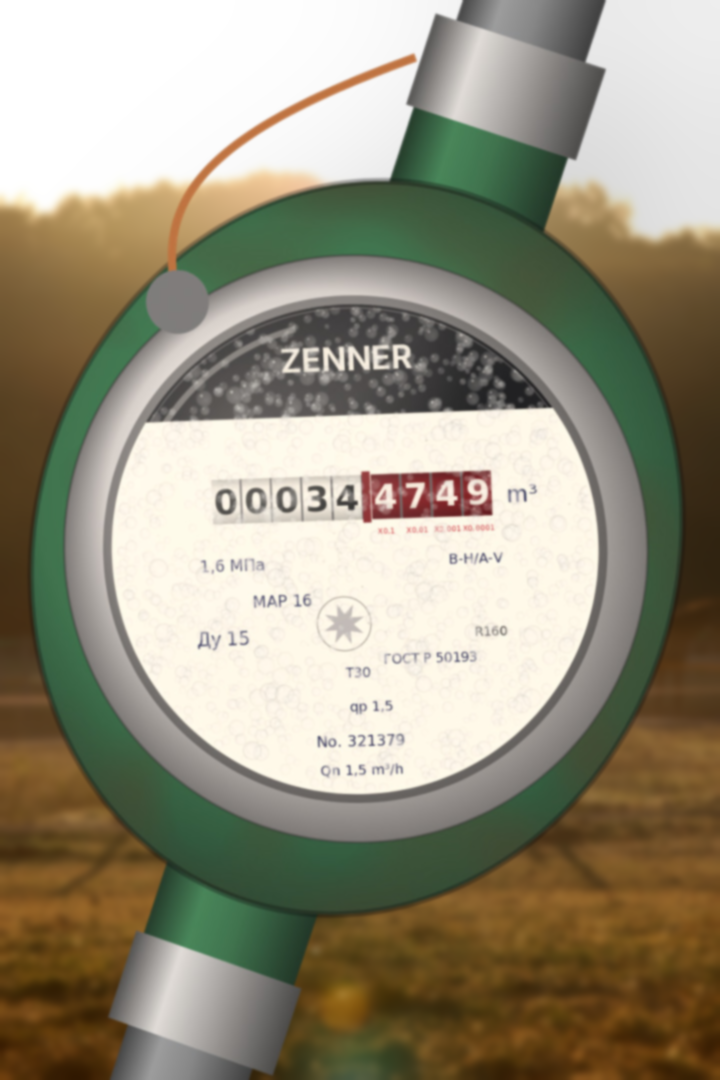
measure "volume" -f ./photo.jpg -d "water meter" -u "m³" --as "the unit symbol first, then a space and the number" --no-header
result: m³ 34.4749
